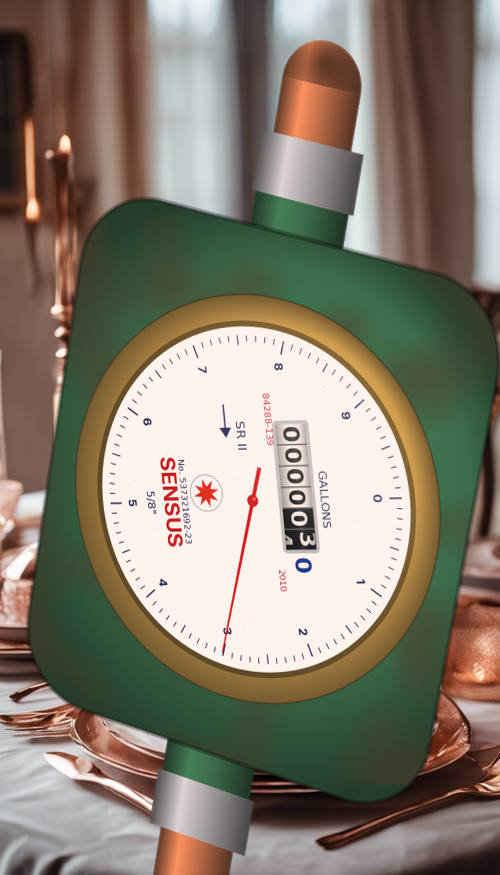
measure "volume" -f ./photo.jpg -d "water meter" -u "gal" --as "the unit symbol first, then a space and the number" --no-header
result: gal 33.0
